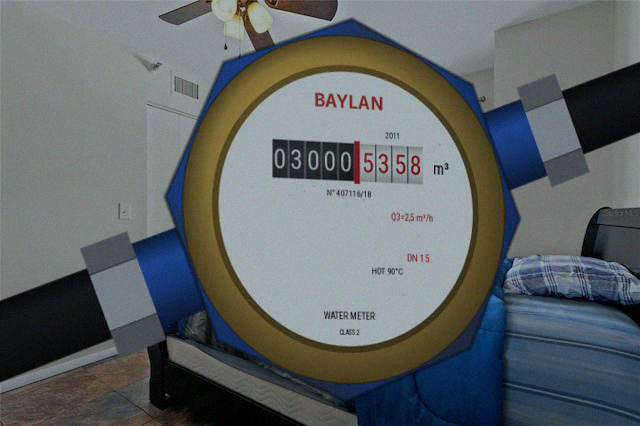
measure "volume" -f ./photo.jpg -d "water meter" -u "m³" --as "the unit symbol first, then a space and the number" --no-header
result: m³ 3000.5358
